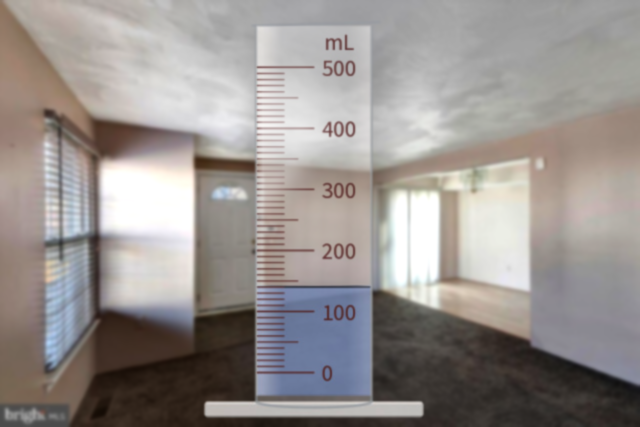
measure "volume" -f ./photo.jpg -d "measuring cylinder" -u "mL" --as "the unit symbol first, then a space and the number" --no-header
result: mL 140
